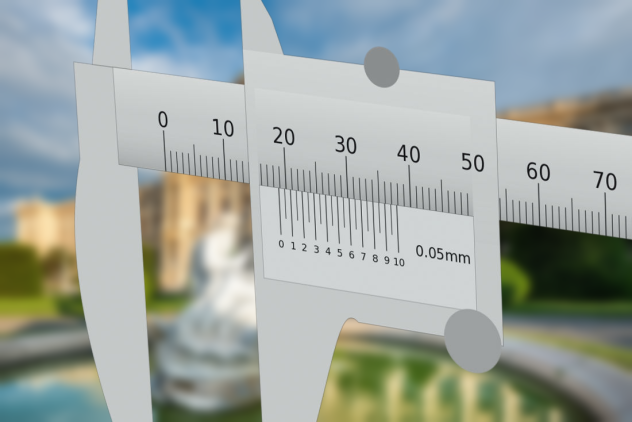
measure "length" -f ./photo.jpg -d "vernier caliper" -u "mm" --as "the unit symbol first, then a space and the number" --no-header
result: mm 18.8
